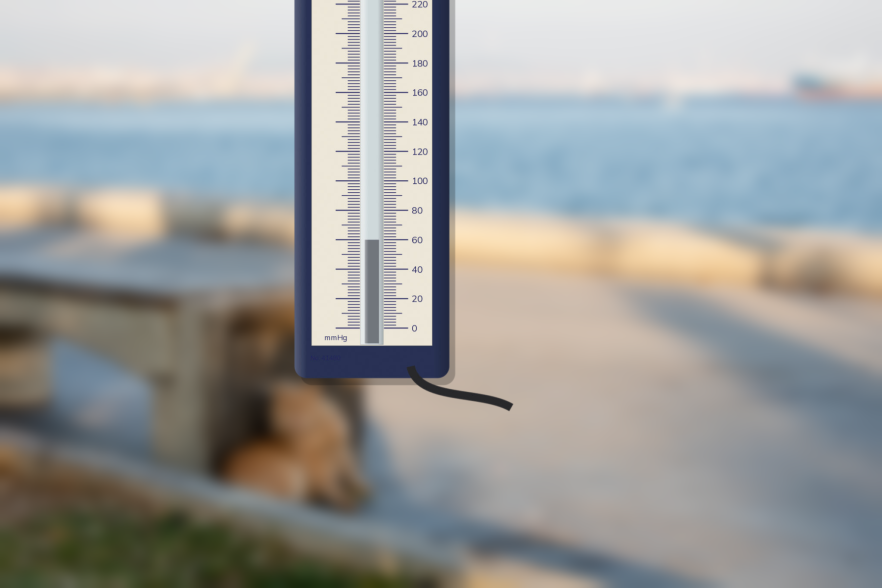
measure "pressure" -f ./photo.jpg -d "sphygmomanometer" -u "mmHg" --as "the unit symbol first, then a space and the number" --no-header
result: mmHg 60
